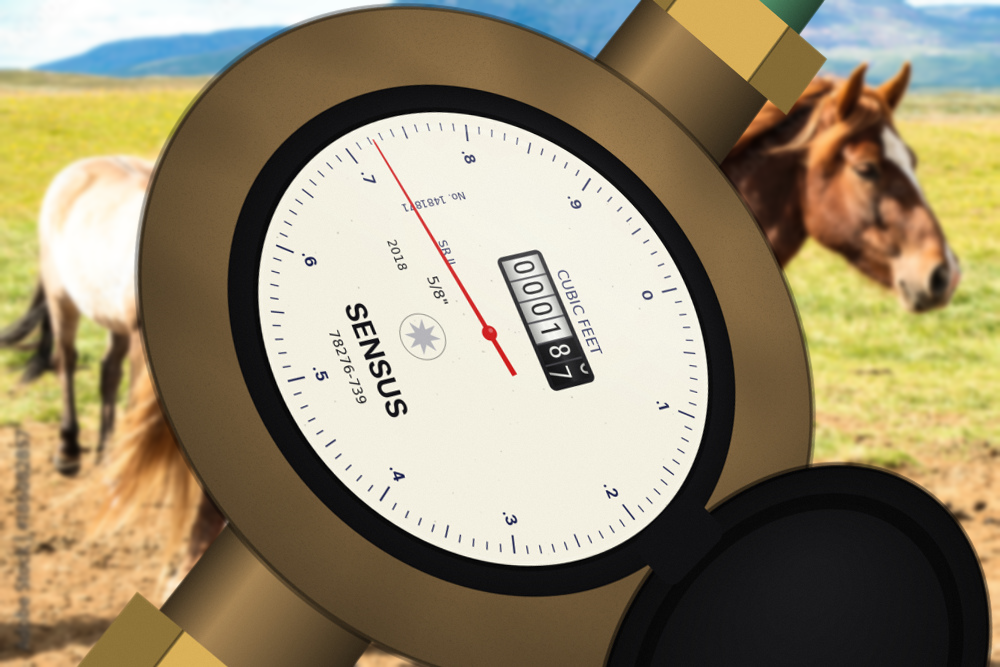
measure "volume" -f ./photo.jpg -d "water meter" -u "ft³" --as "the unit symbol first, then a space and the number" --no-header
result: ft³ 186.72
